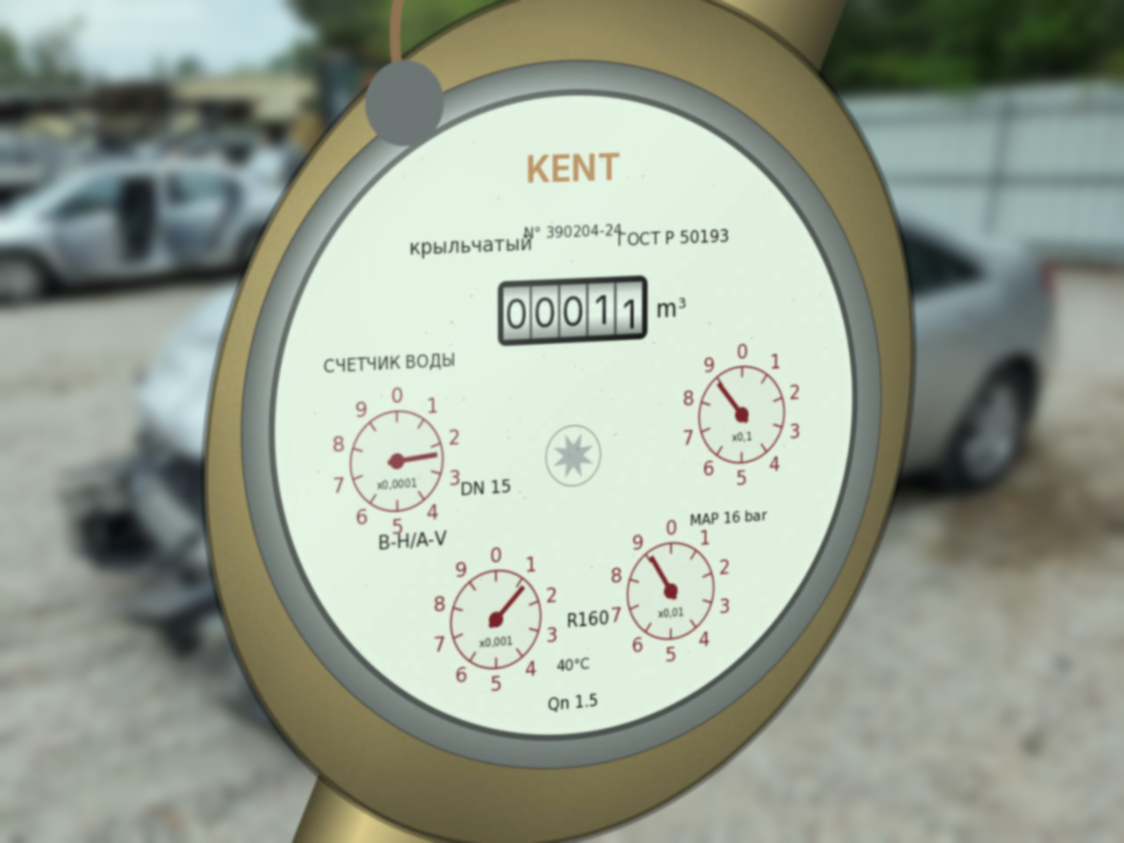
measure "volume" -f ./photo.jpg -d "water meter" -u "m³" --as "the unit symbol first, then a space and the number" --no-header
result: m³ 10.8912
